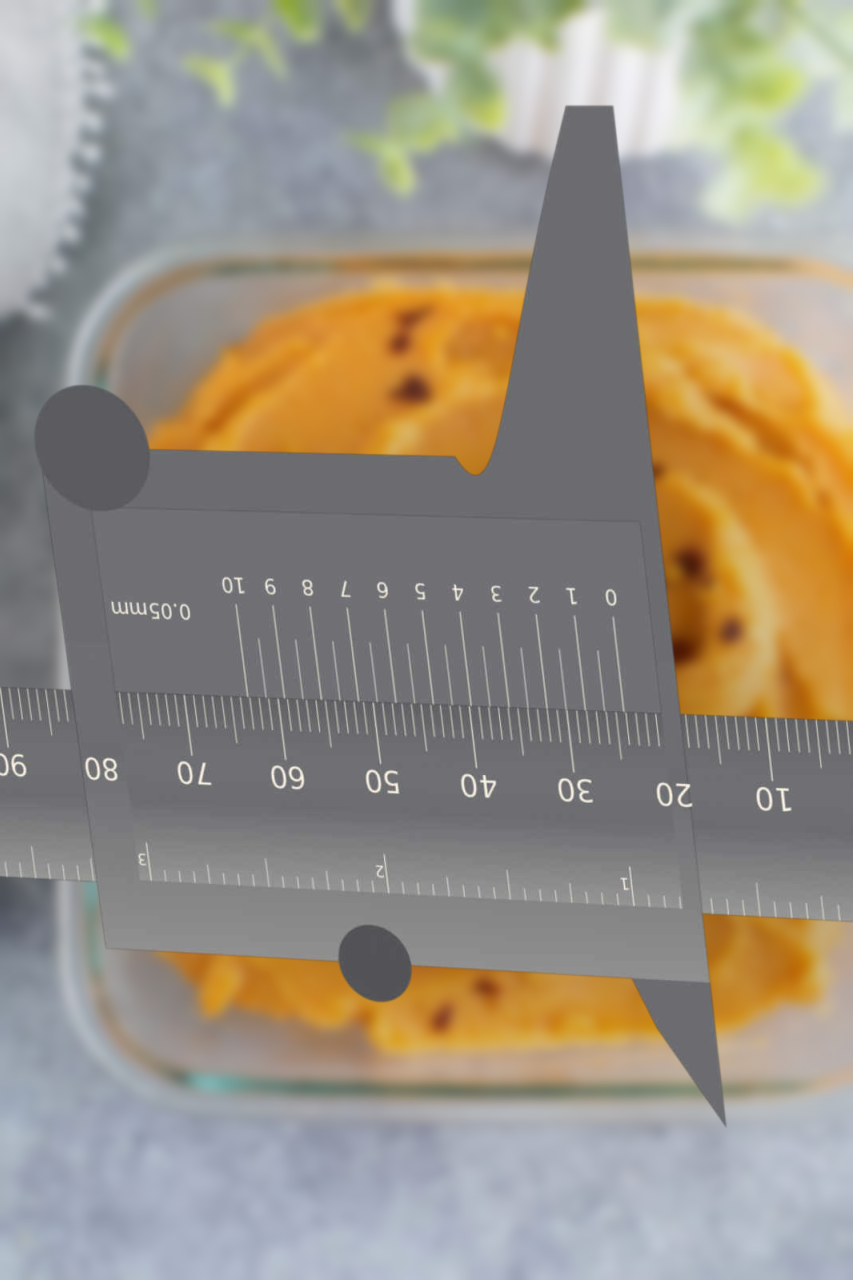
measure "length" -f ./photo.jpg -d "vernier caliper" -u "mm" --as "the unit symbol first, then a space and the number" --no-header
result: mm 24.2
